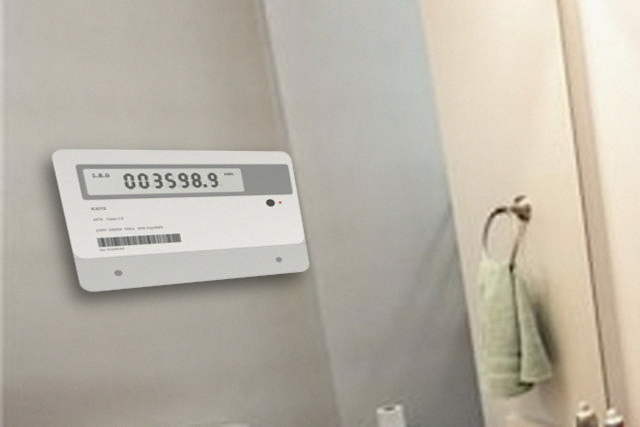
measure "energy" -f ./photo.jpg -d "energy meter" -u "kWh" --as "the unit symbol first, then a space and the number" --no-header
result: kWh 3598.9
